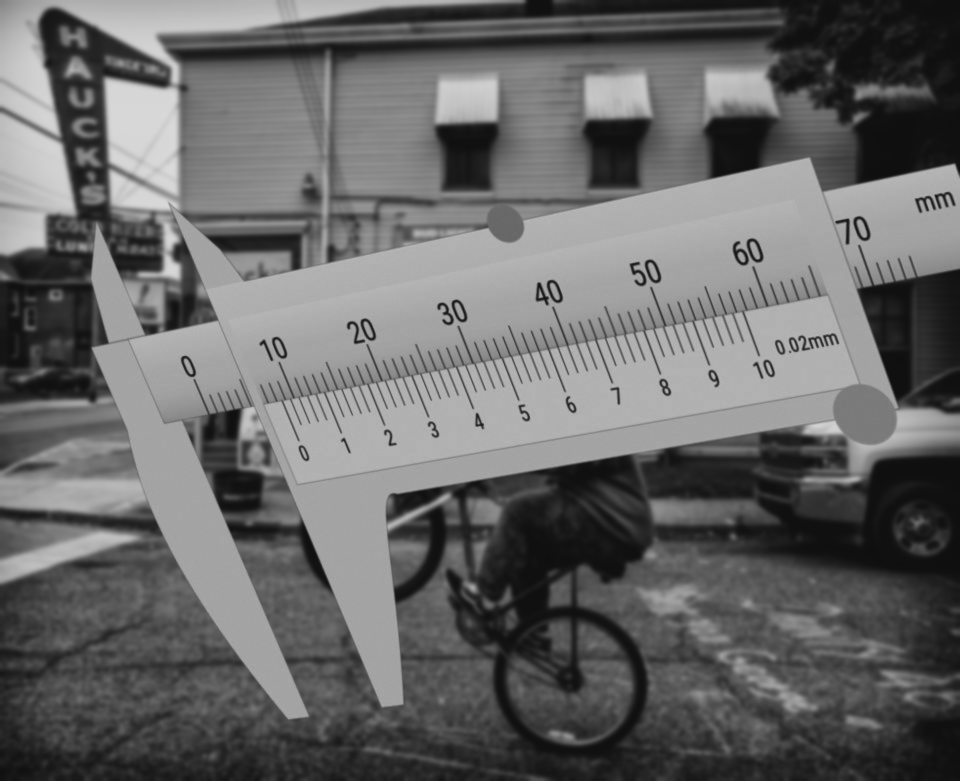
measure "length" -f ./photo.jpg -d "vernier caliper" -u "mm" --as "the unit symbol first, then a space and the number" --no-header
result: mm 8.6
